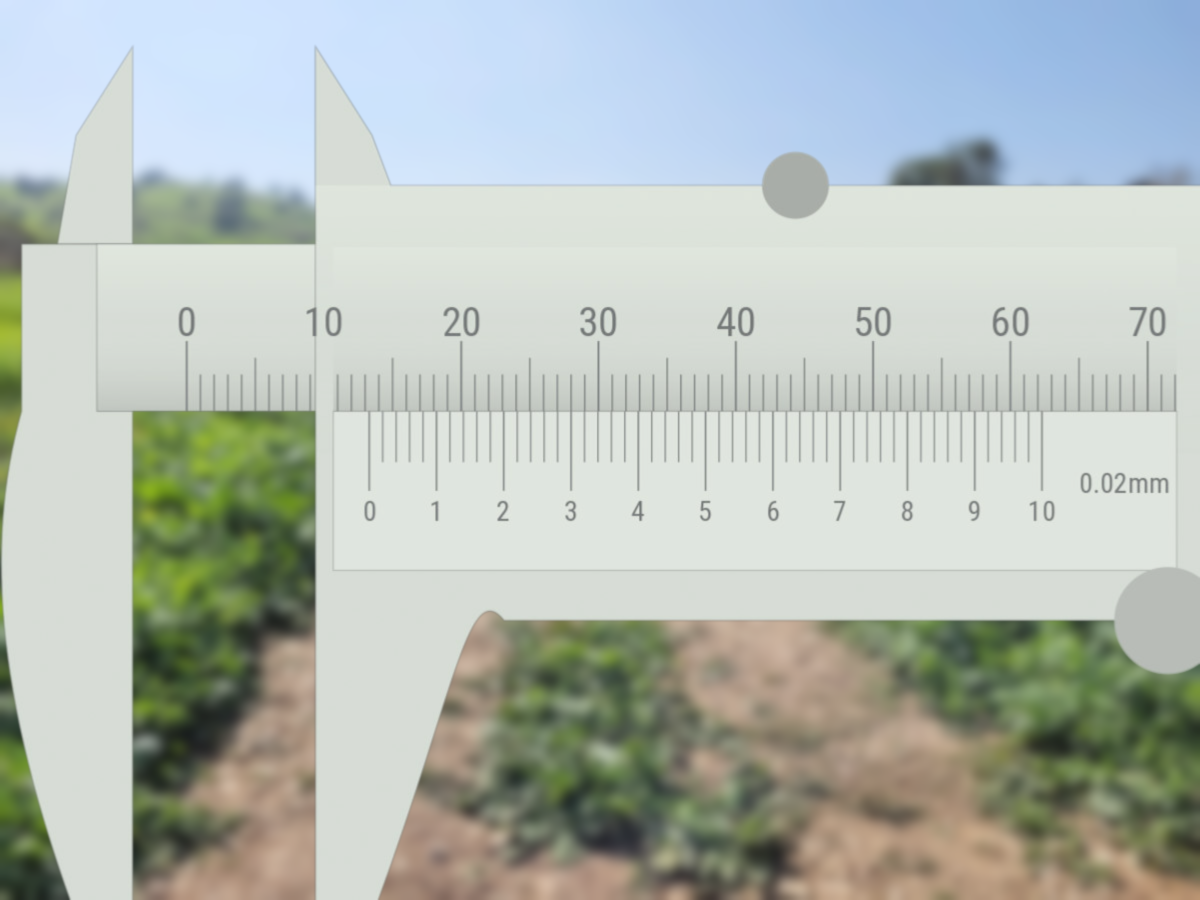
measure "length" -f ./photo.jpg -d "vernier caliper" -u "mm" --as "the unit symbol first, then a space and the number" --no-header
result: mm 13.3
